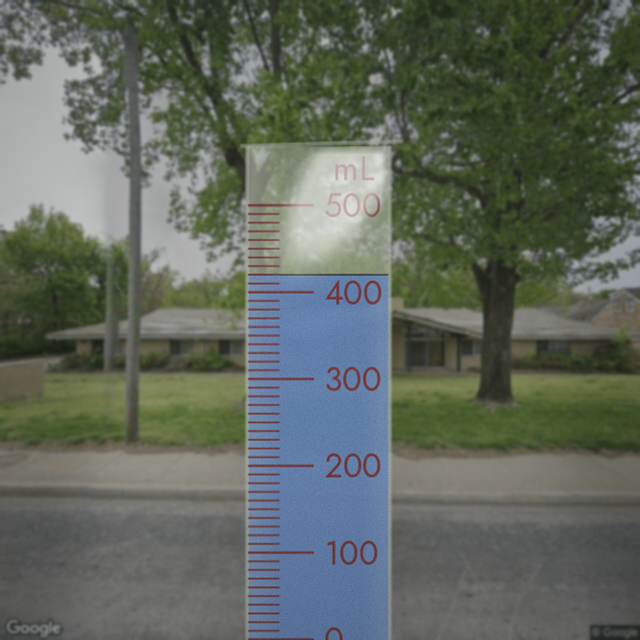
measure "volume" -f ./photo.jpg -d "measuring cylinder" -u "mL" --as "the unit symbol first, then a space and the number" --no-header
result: mL 420
